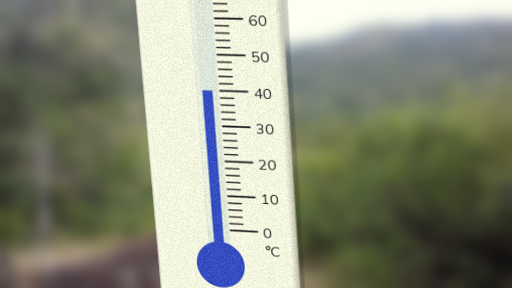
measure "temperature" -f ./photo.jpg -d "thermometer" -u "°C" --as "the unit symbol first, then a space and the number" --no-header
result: °C 40
